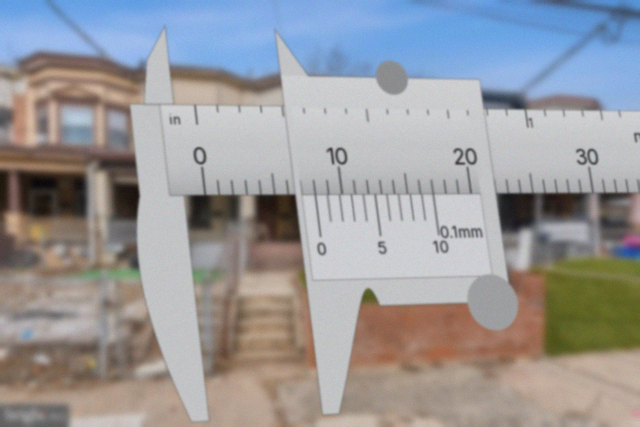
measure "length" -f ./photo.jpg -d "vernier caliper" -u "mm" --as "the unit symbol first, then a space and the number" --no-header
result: mm 8.0
